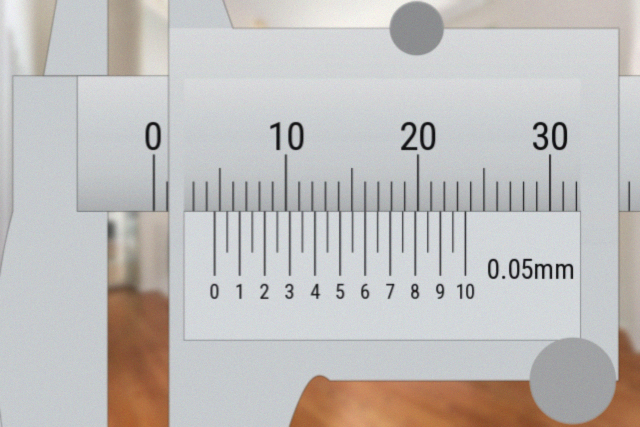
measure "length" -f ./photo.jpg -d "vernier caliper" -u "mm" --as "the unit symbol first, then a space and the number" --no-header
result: mm 4.6
